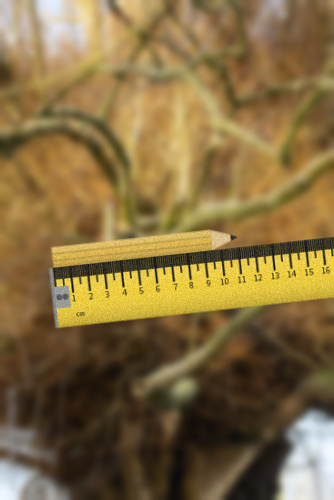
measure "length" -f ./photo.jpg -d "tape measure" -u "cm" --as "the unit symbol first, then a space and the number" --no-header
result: cm 11
